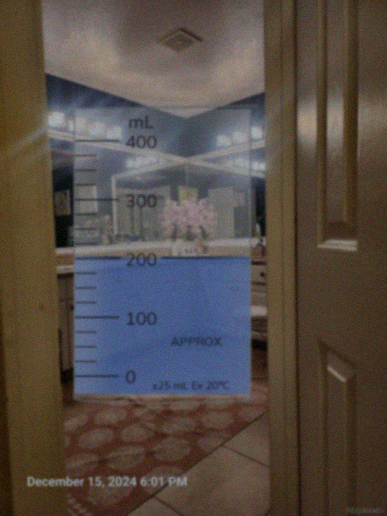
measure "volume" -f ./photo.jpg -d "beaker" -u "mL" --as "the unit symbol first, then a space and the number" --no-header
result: mL 200
